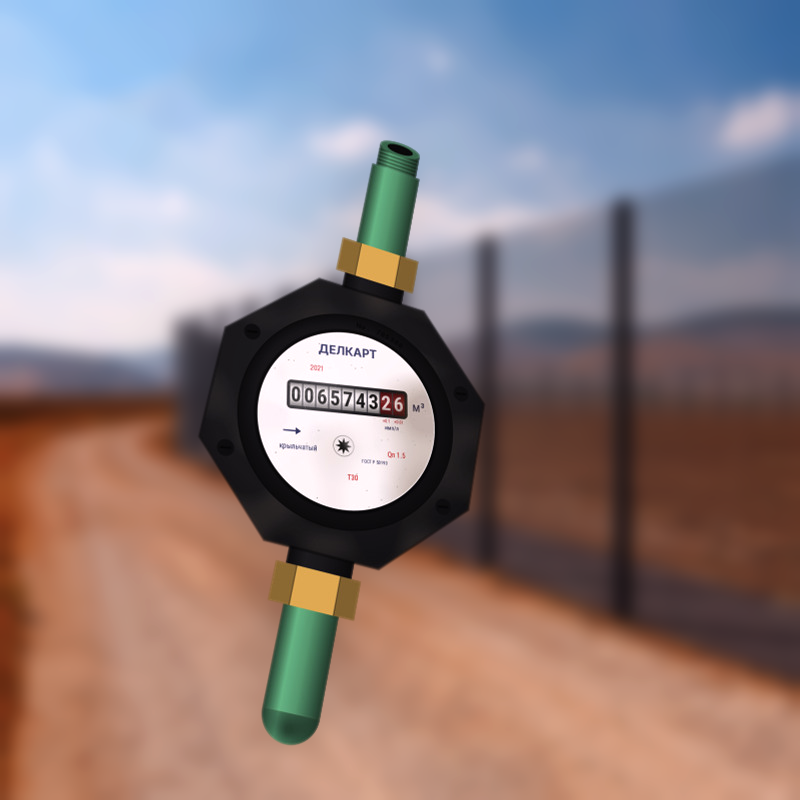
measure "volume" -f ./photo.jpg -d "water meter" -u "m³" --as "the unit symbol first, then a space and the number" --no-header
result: m³ 65743.26
